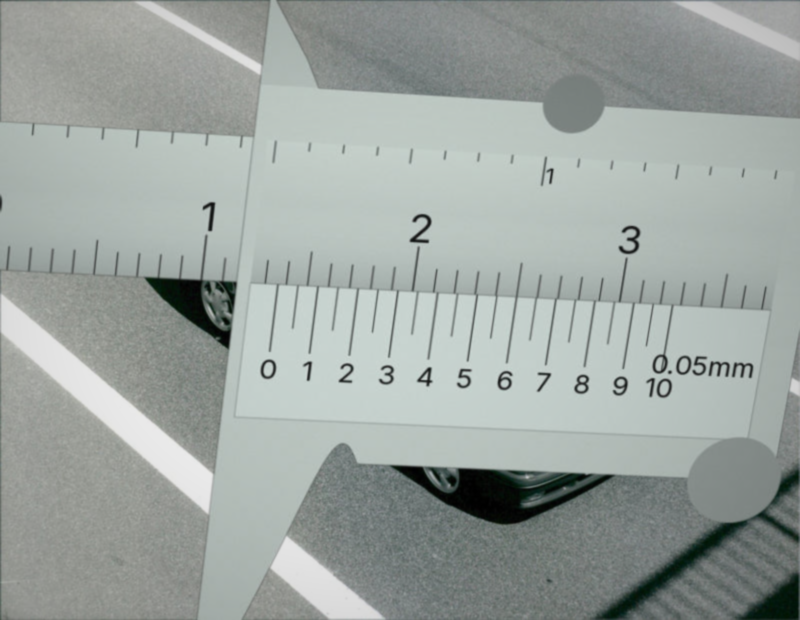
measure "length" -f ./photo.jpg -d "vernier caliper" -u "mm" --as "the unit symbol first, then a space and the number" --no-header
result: mm 13.6
